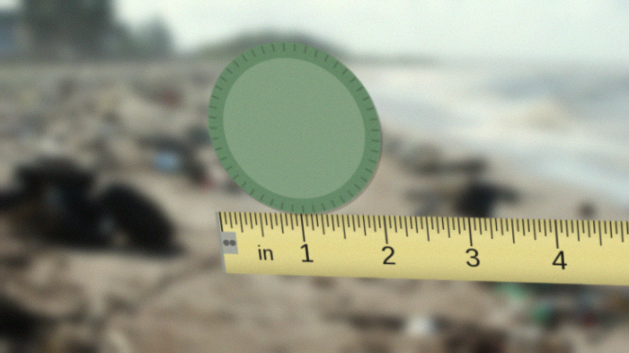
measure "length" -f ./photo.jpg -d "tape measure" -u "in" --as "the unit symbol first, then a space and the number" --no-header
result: in 2.0625
